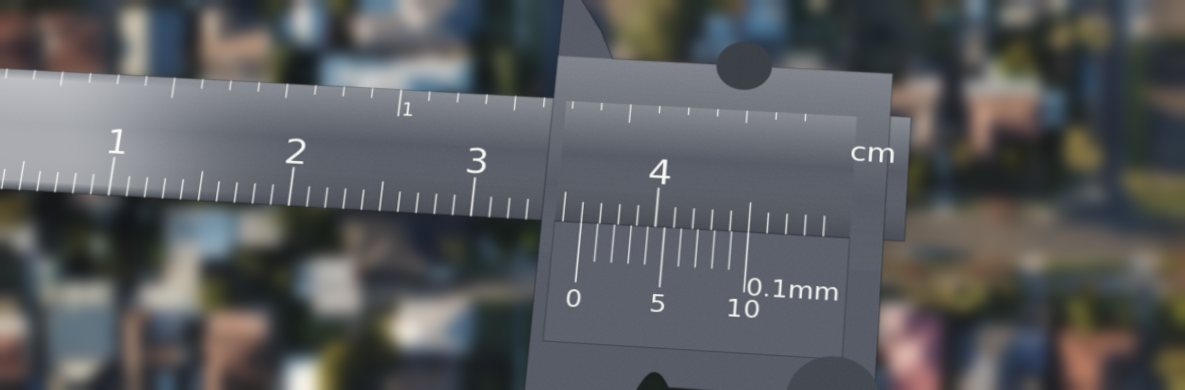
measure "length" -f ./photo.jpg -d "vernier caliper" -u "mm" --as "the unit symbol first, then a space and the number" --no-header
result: mm 36.0
